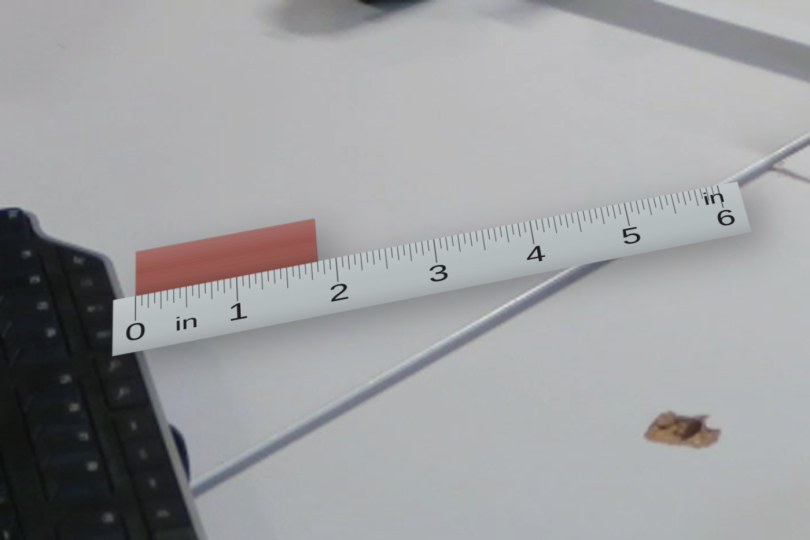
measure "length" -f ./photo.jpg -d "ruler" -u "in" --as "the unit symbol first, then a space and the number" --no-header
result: in 1.8125
